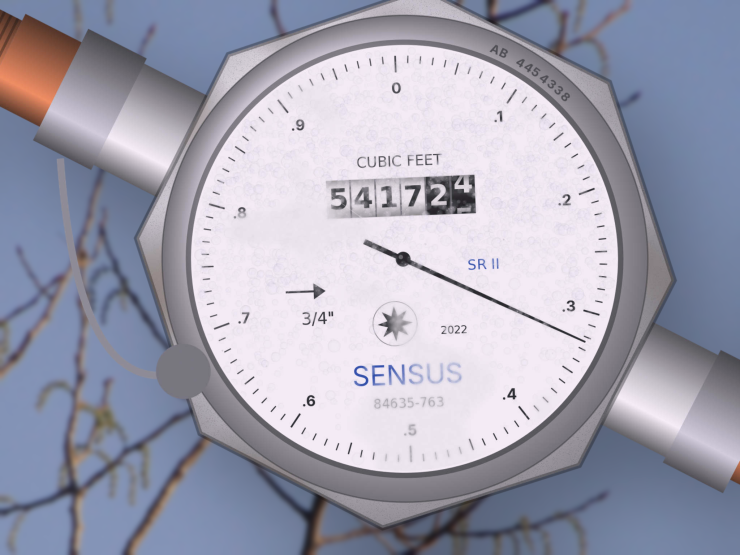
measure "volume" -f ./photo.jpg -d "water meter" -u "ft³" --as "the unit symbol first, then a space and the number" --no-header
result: ft³ 541724.32
